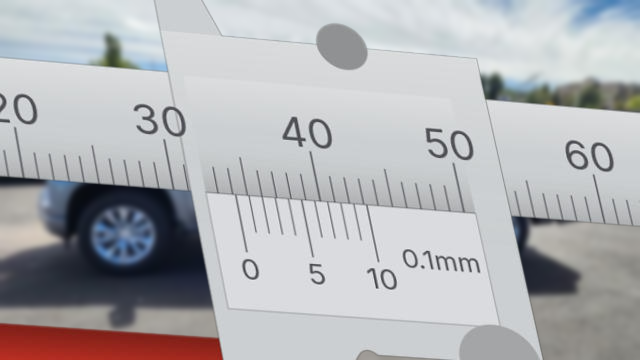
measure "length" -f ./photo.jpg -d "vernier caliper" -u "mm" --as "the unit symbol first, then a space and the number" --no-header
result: mm 34.2
